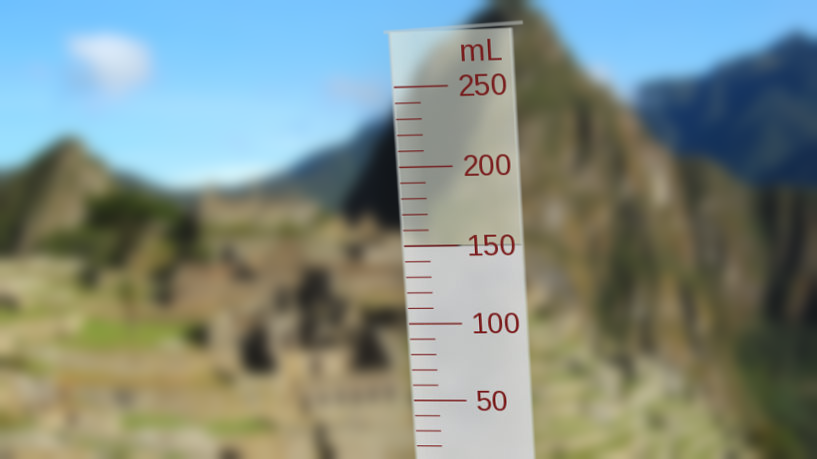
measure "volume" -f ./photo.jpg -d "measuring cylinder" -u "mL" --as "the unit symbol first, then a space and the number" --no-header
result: mL 150
